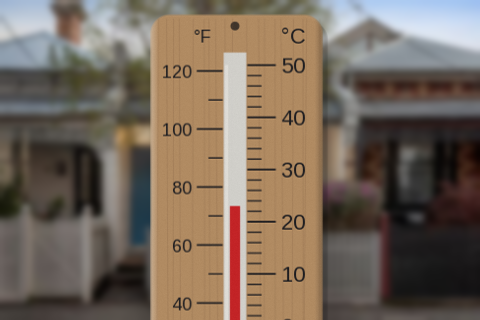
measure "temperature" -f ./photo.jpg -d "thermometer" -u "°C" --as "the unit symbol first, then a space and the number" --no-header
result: °C 23
